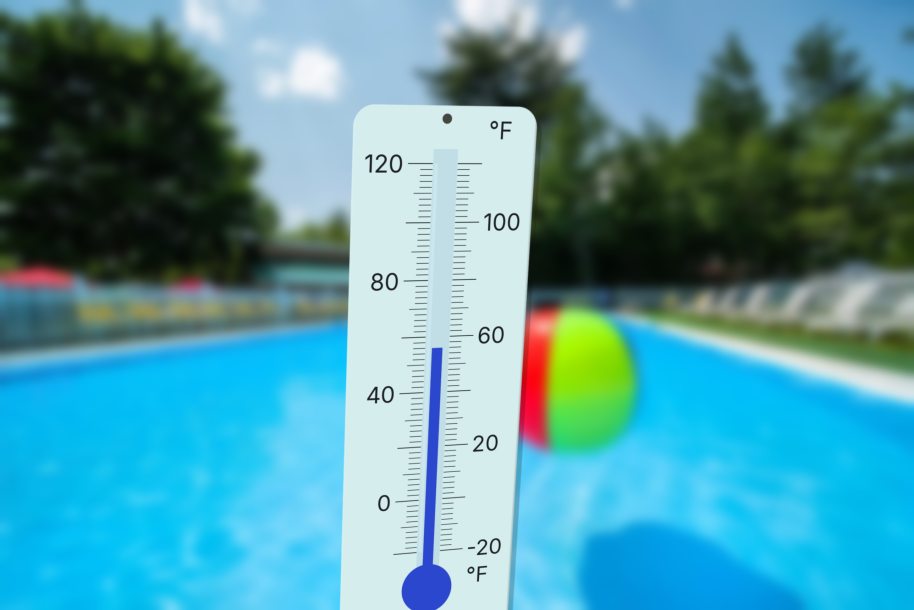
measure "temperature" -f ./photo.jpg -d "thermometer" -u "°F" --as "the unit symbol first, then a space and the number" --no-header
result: °F 56
